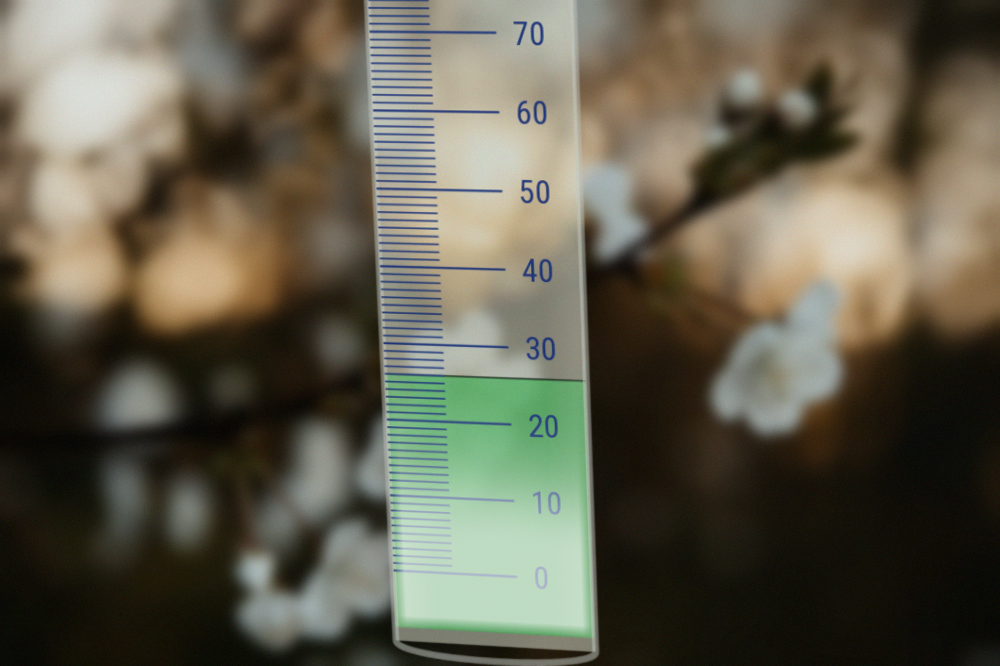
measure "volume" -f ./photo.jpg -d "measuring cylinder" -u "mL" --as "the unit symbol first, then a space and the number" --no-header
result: mL 26
